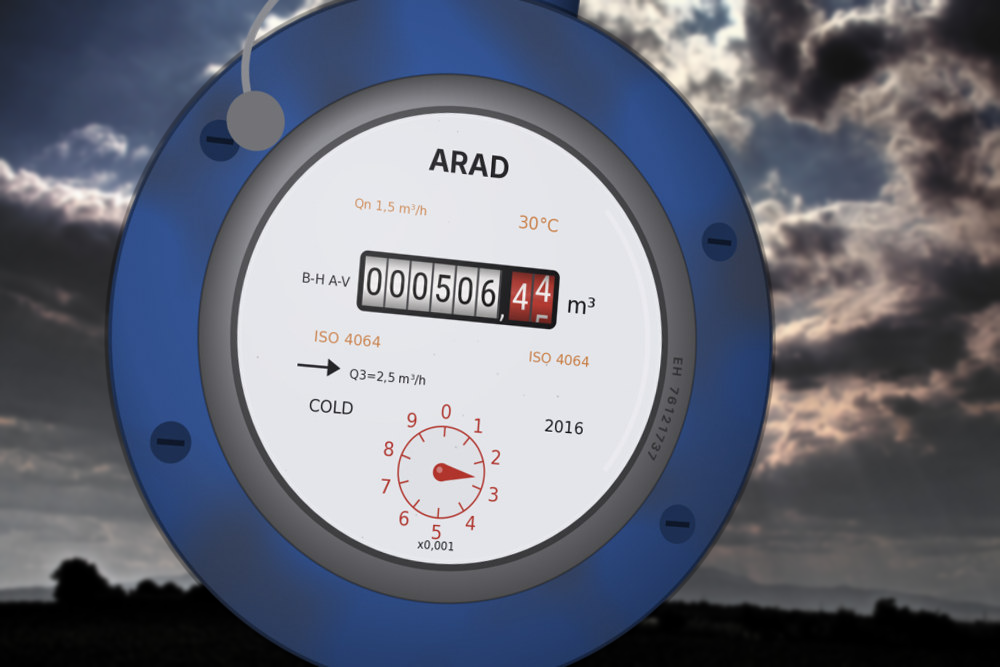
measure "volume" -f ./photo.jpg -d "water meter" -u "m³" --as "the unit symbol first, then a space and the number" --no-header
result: m³ 506.442
